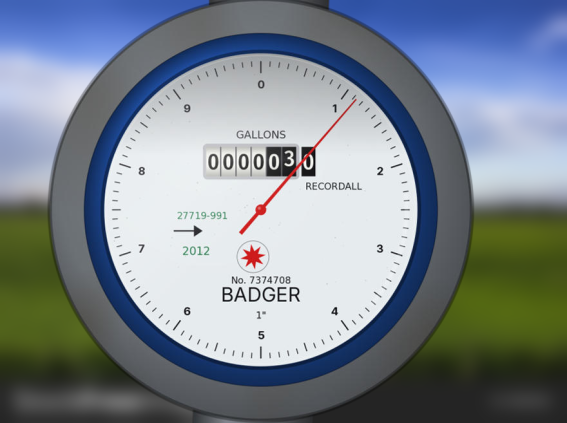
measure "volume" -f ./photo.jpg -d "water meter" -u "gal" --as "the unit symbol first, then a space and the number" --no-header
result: gal 31.1
